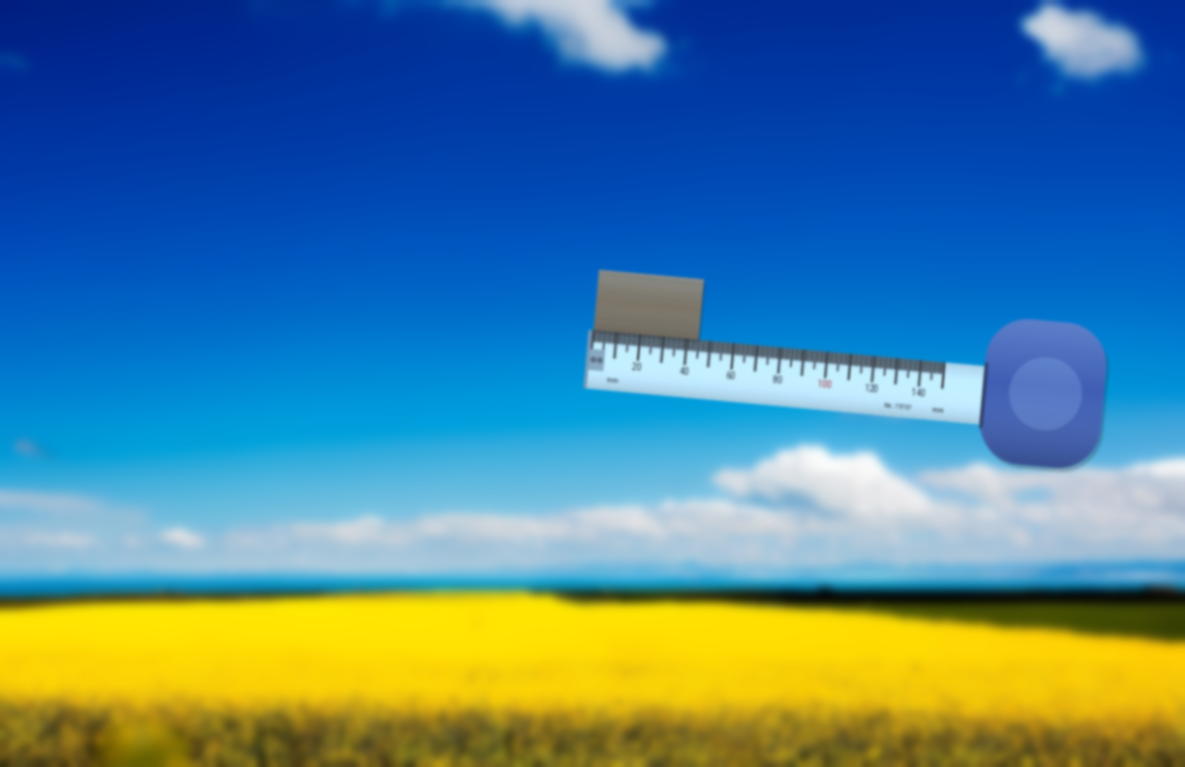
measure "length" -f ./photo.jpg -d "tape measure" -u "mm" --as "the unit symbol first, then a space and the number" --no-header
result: mm 45
